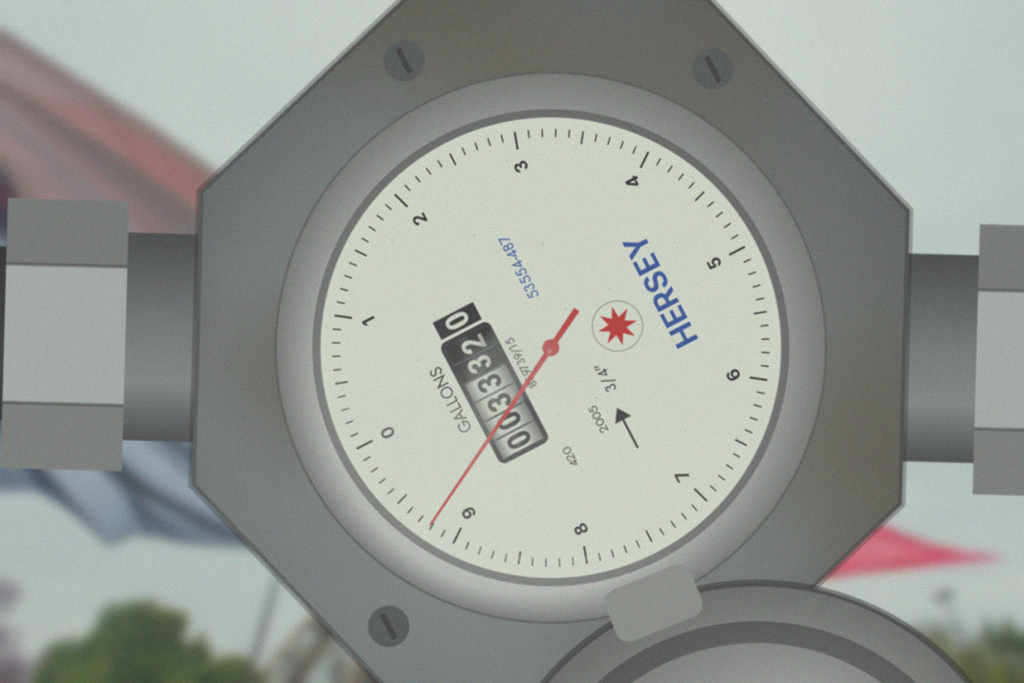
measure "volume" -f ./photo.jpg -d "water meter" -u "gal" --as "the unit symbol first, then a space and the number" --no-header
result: gal 33319.2
